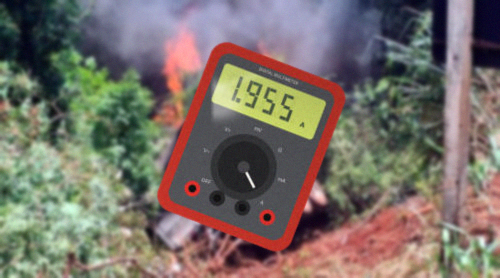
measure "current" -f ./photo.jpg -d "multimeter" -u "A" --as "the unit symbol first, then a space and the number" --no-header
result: A 1.955
